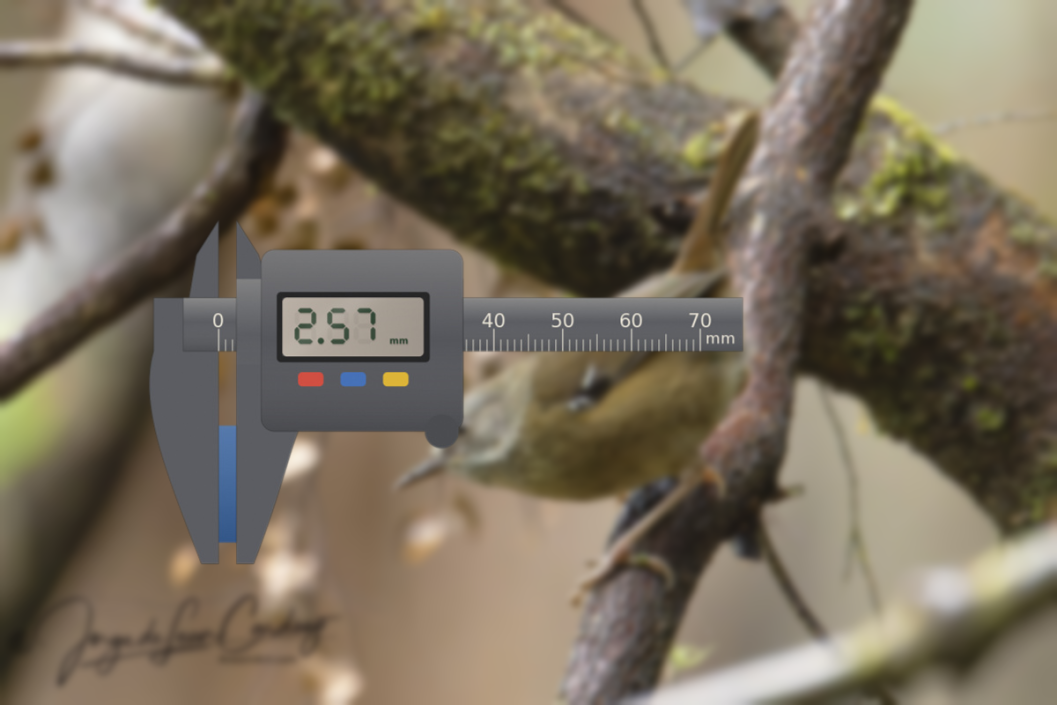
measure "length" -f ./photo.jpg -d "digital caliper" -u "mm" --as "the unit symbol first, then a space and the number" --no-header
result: mm 2.57
